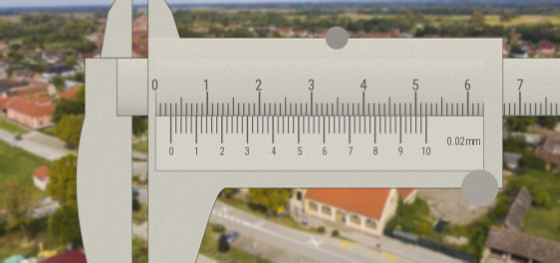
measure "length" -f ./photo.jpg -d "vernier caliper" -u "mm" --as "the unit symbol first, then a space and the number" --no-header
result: mm 3.0
